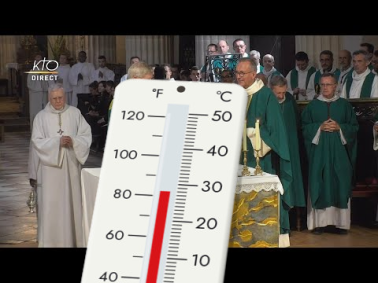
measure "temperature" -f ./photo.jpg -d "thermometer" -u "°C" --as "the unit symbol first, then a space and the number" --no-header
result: °C 28
